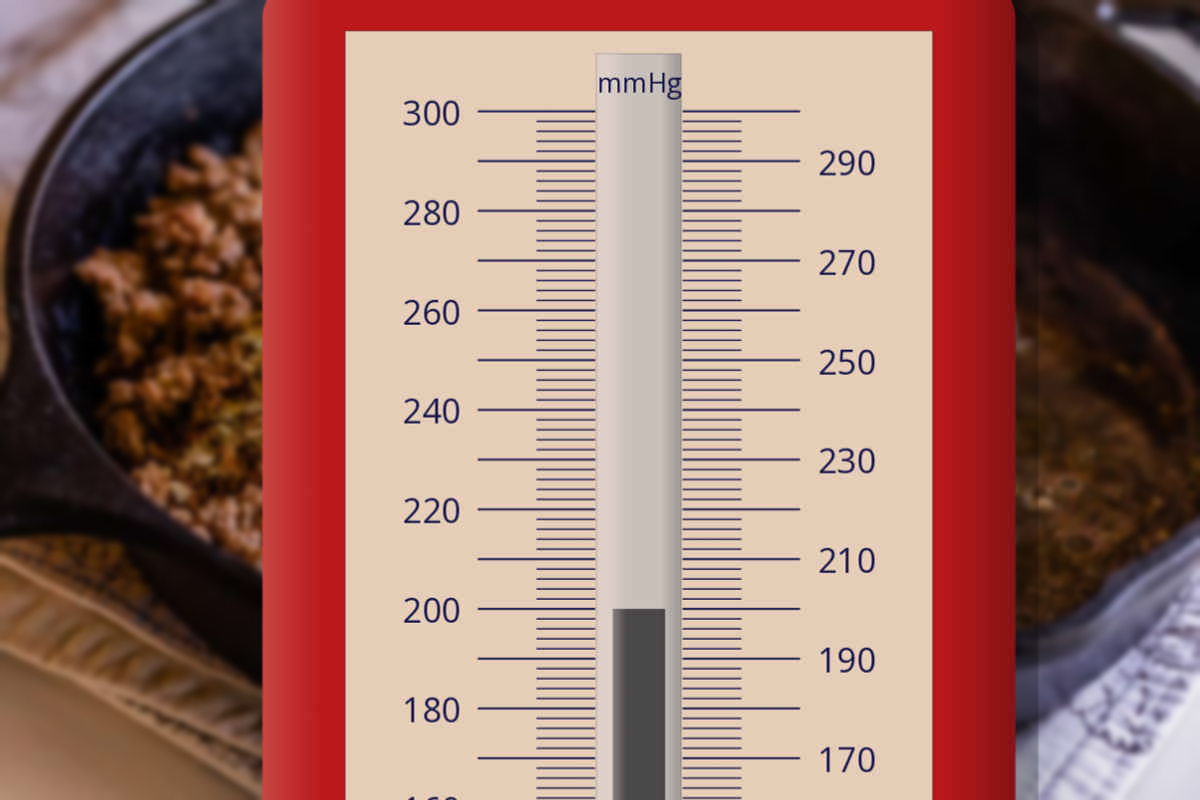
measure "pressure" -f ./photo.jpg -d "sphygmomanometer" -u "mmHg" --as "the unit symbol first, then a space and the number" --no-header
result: mmHg 200
